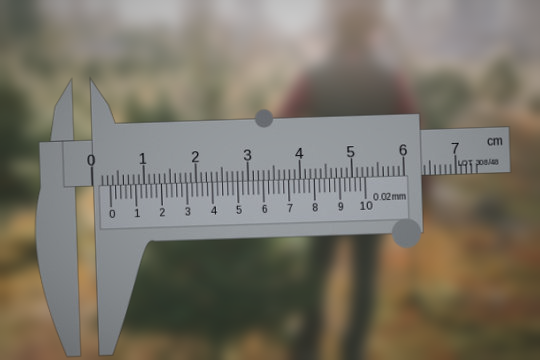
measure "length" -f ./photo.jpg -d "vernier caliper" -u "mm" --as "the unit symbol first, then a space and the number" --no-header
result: mm 3.5
